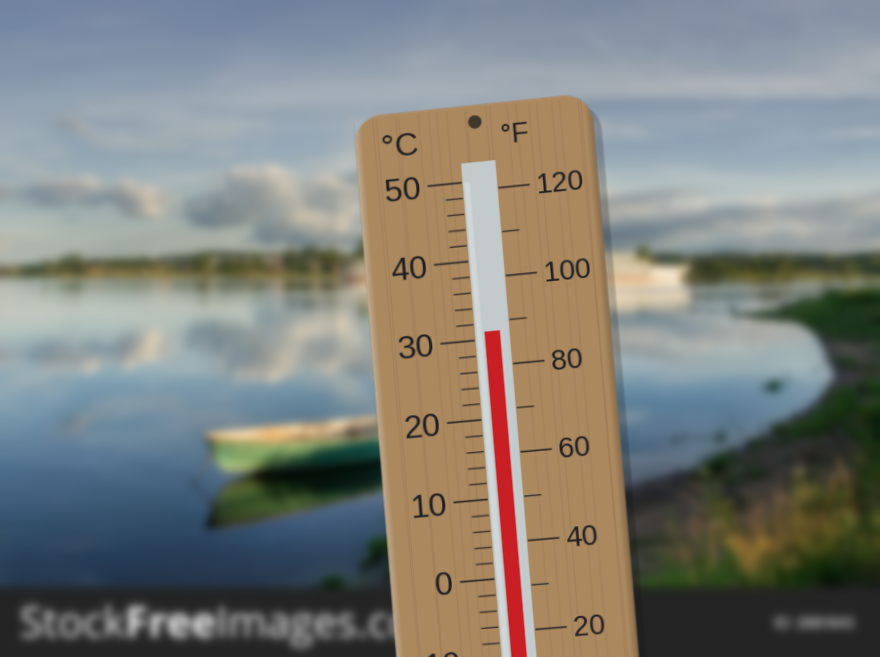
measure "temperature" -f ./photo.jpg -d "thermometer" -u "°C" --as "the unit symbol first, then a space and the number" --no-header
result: °C 31
